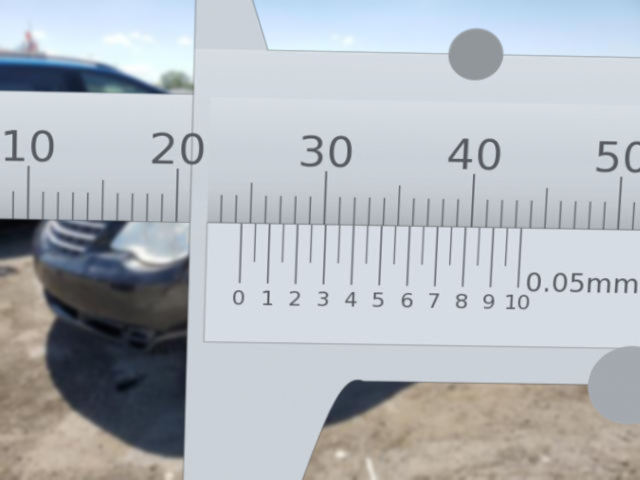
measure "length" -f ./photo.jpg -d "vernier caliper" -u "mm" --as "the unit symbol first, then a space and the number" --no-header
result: mm 24.4
